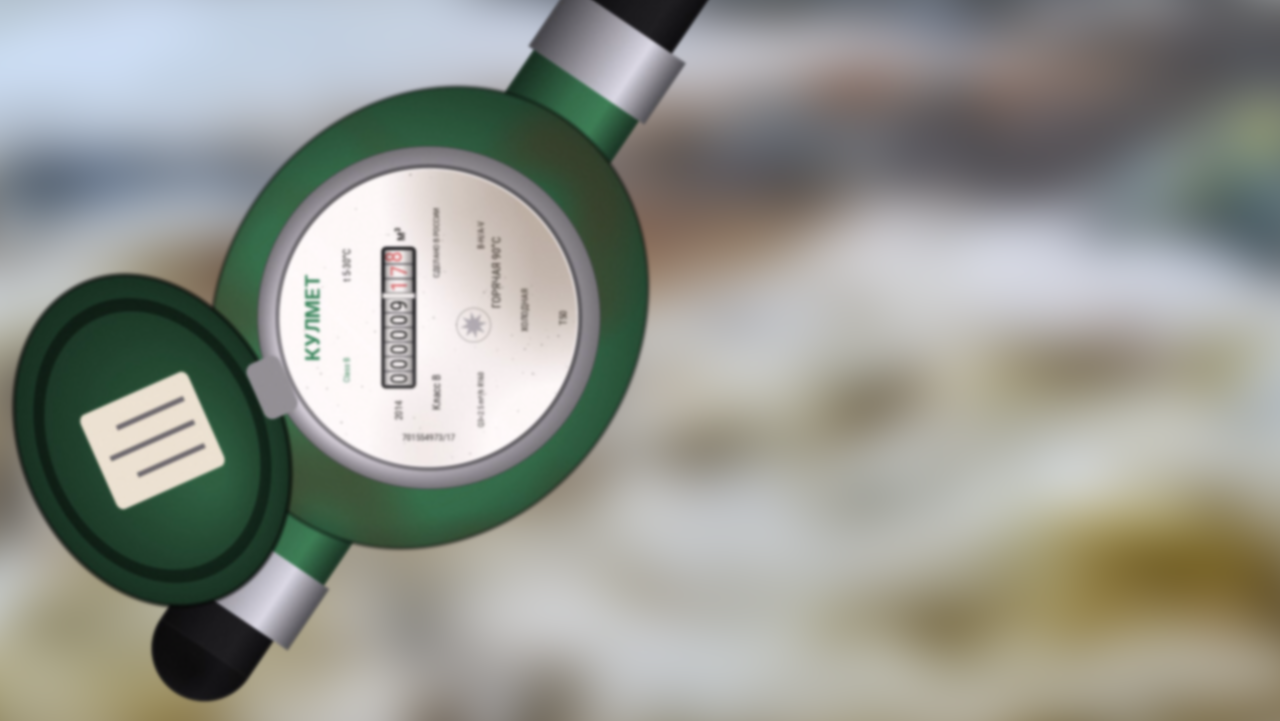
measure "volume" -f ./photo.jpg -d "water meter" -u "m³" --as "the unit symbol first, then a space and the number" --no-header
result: m³ 9.178
